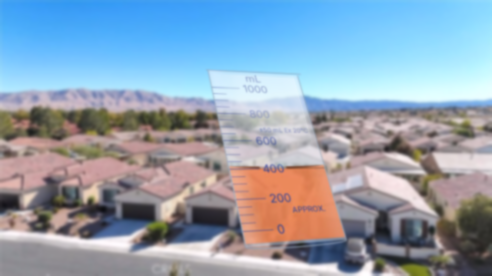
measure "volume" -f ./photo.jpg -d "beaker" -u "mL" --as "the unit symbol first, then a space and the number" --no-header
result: mL 400
